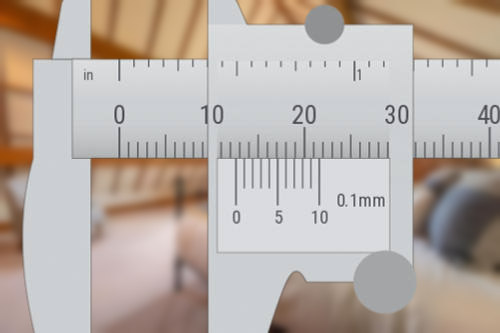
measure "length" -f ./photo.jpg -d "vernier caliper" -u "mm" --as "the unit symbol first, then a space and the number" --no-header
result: mm 12.6
